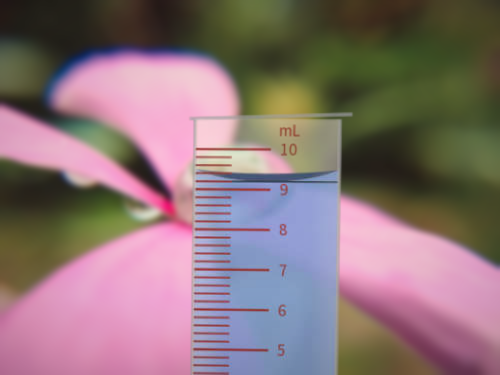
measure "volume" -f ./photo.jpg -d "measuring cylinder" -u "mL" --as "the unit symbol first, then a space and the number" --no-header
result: mL 9.2
